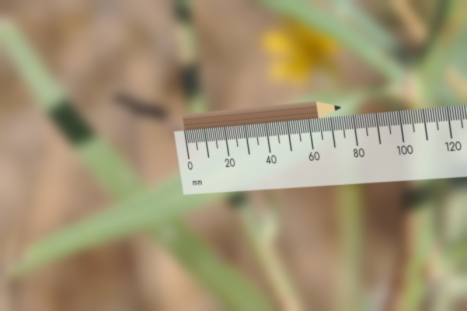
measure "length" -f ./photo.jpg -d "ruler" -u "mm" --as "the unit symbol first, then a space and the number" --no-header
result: mm 75
